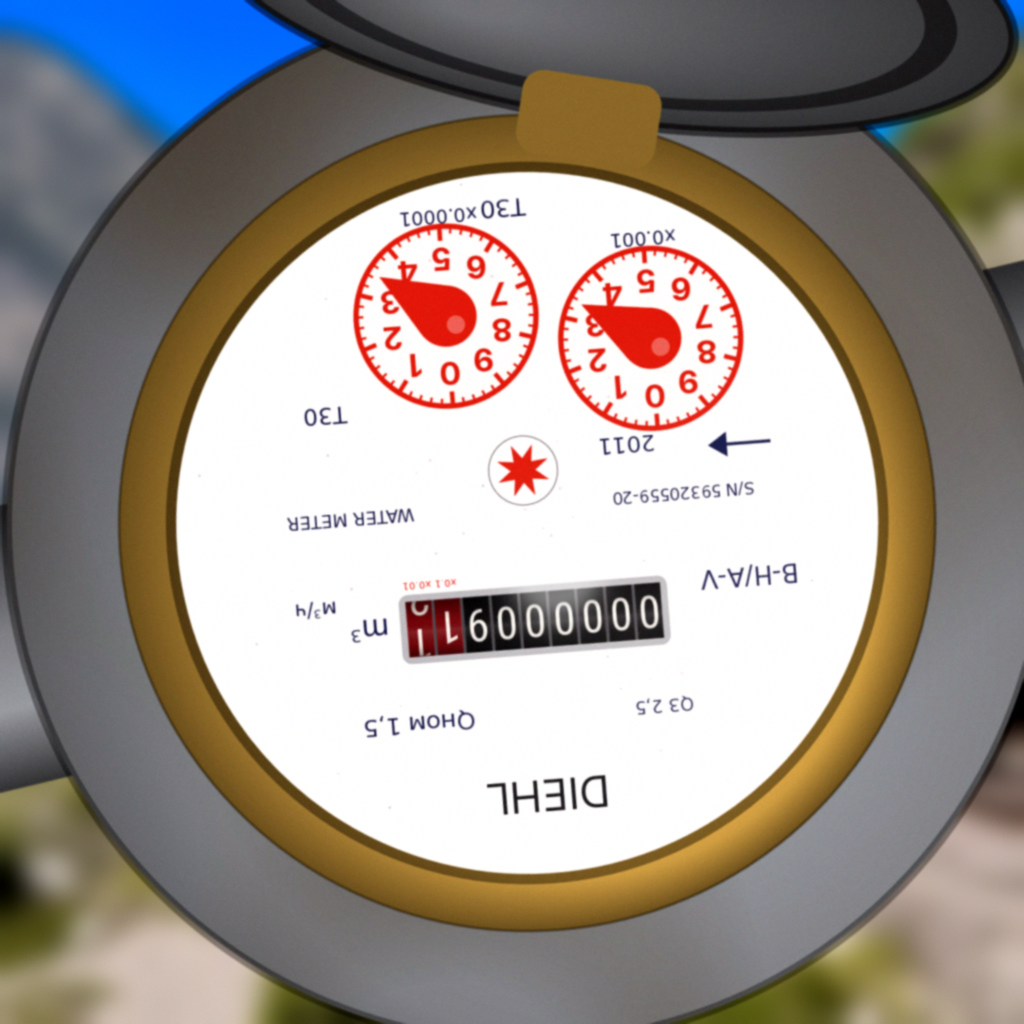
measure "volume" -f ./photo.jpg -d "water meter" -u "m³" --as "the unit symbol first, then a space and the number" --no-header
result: m³ 9.1133
